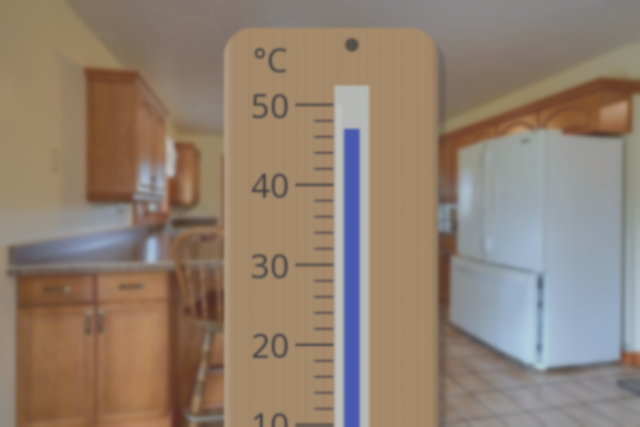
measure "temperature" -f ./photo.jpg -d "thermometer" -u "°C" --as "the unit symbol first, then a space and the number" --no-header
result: °C 47
